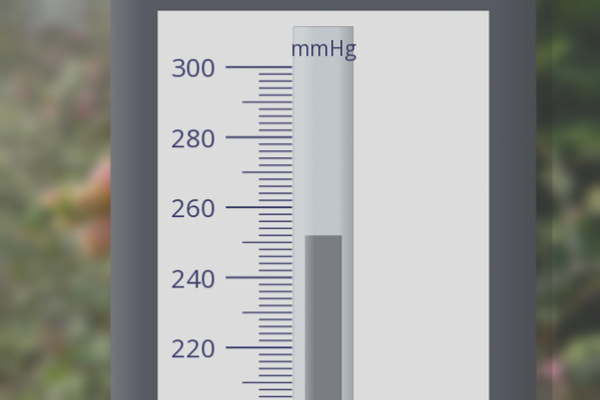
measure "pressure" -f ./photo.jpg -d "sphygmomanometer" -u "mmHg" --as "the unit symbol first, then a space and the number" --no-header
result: mmHg 252
